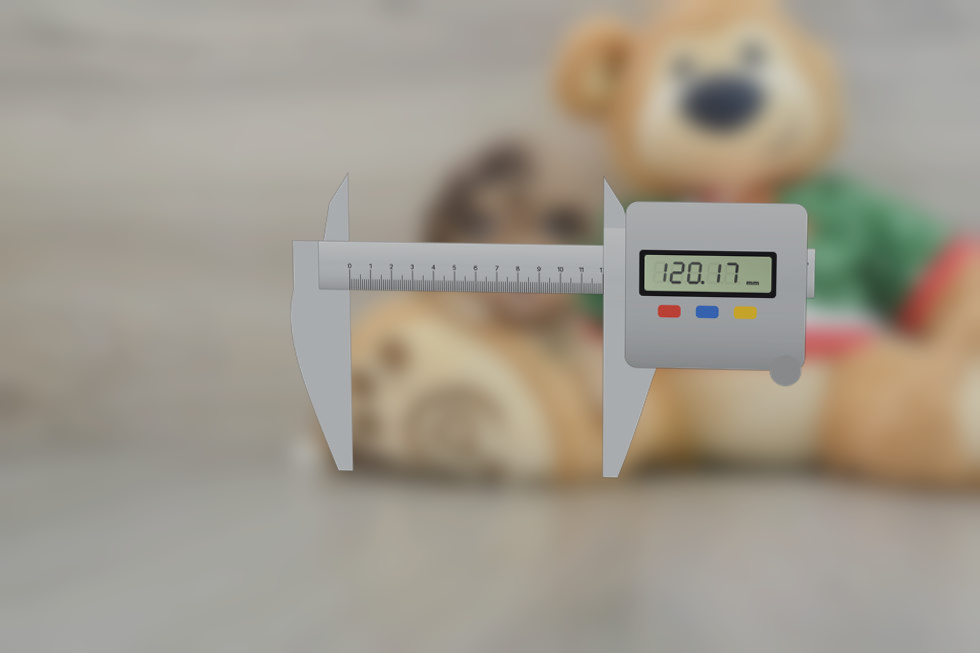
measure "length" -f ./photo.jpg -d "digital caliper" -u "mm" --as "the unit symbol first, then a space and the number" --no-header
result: mm 120.17
